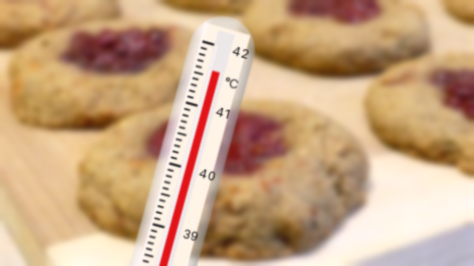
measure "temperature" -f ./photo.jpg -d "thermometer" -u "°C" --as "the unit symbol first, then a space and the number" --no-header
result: °C 41.6
